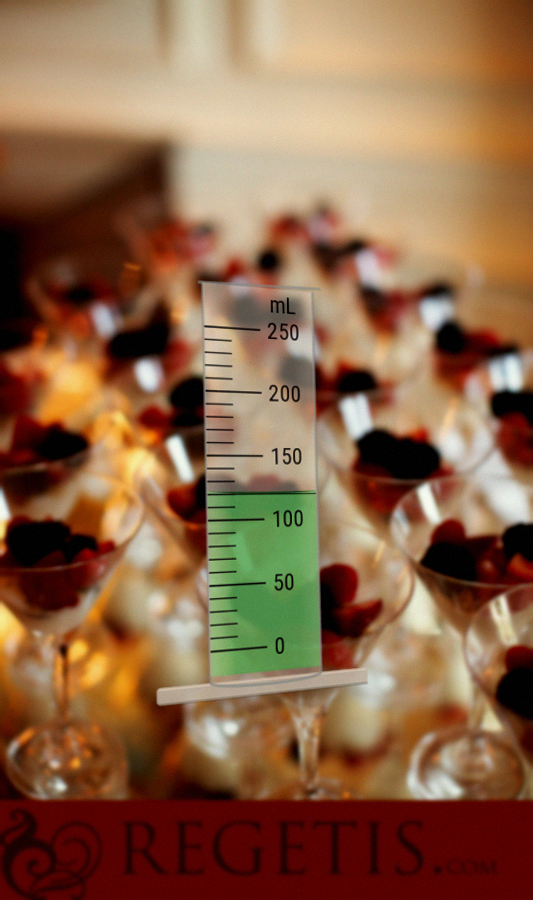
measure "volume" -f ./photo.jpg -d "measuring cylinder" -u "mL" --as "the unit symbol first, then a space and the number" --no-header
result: mL 120
